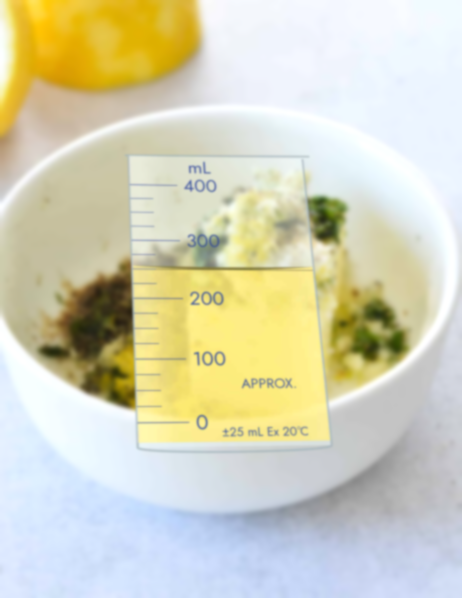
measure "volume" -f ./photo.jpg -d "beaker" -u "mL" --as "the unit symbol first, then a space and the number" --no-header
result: mL 250
